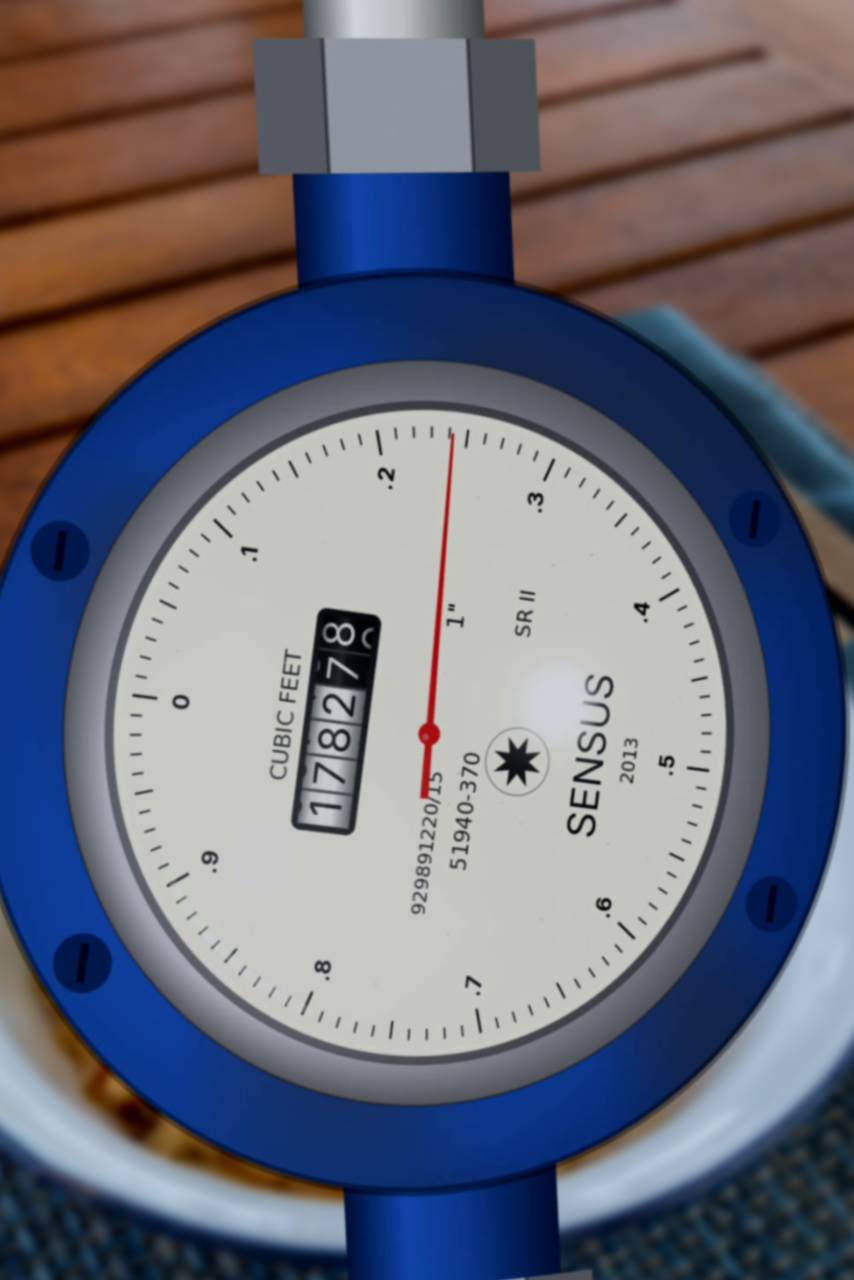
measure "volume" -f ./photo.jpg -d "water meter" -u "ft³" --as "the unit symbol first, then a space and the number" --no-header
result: ft³ 178278.24
